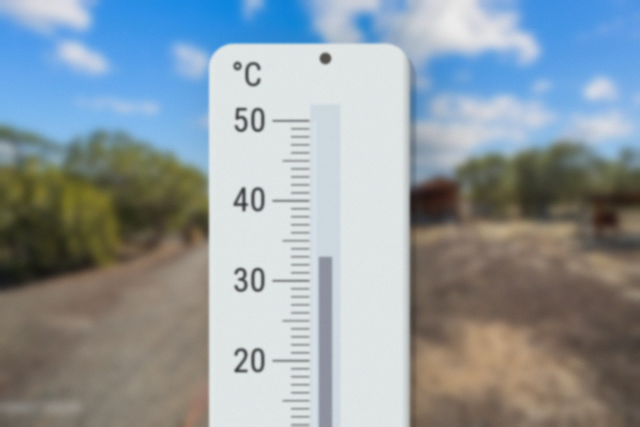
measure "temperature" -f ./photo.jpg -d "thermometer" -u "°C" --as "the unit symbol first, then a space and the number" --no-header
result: °C 33
